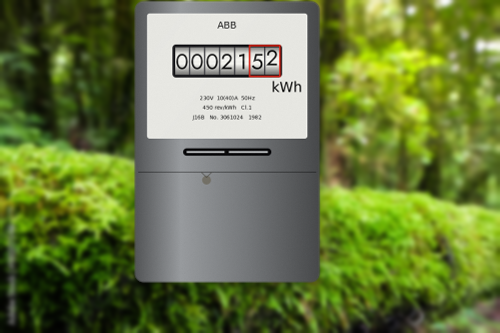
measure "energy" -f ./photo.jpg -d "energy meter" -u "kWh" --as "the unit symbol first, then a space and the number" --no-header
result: kWh 21.52
